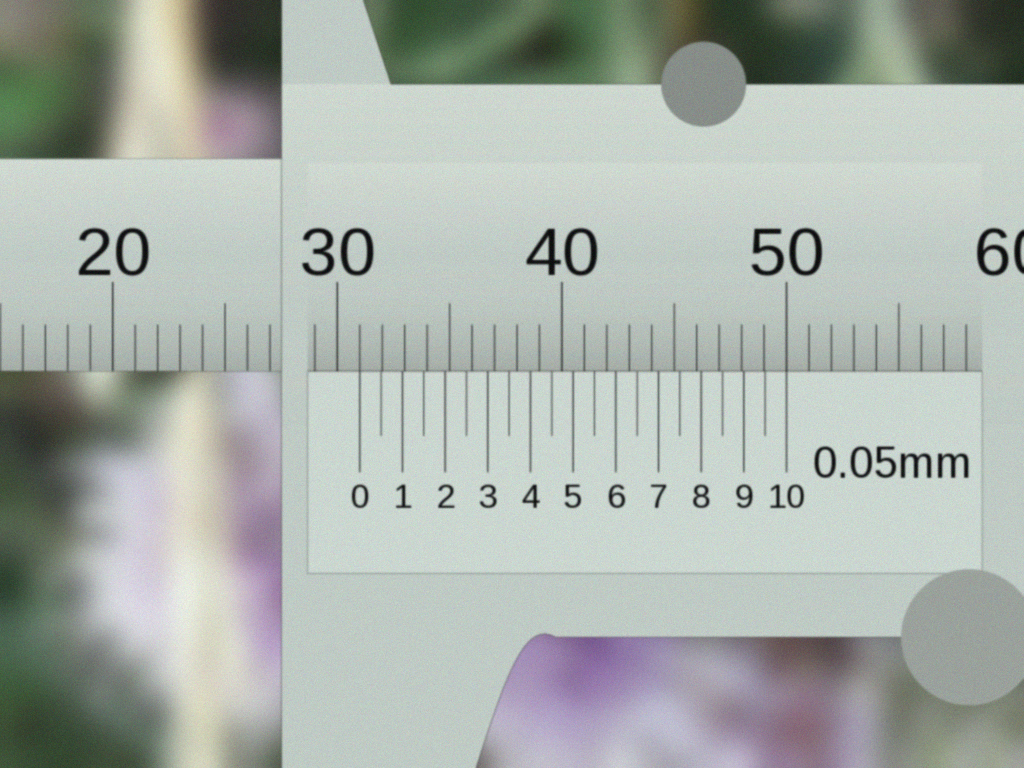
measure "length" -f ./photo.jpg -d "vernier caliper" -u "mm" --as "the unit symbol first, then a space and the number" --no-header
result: mm 31.0
